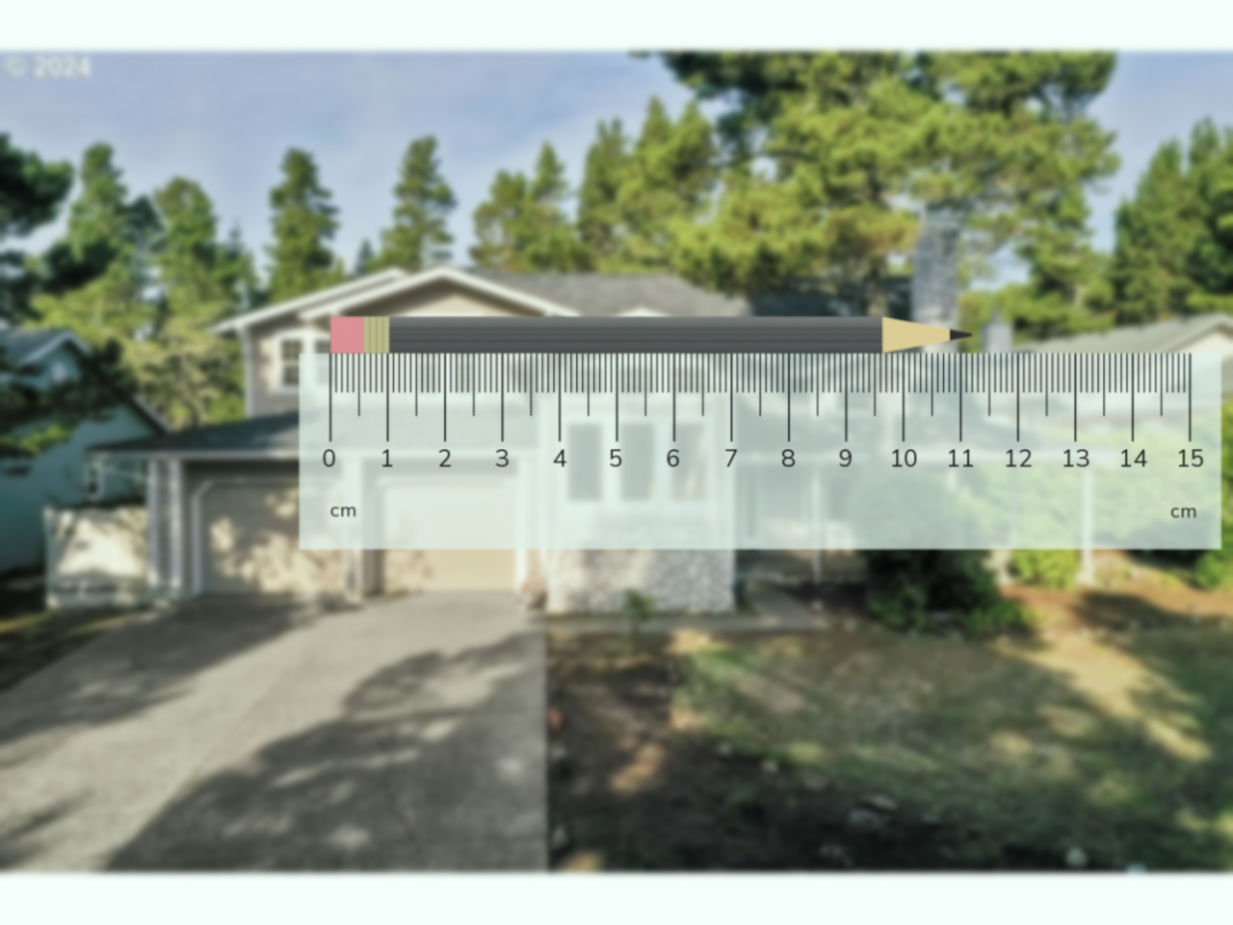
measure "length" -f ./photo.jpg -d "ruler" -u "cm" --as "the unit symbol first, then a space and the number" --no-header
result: cm 11.2
